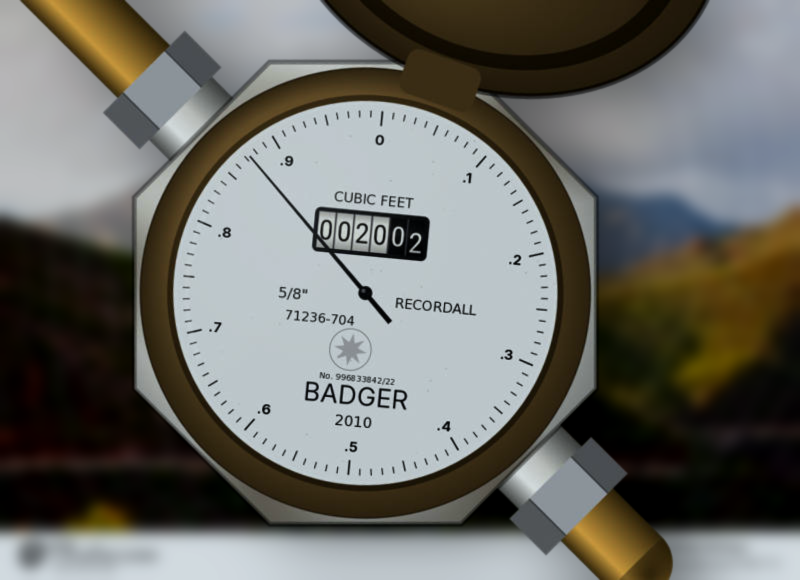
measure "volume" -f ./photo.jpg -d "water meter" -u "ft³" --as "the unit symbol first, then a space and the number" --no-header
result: ft³ 2001.87
